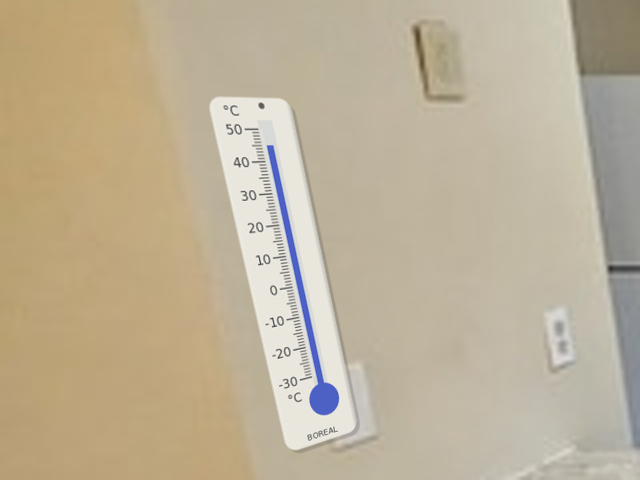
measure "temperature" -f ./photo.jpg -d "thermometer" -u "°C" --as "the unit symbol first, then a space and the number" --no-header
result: °C 45
